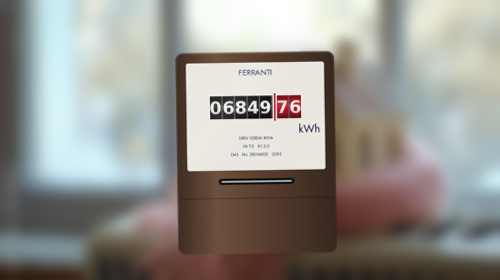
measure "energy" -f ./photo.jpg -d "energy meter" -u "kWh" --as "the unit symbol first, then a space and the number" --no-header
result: kWh 6849.76
